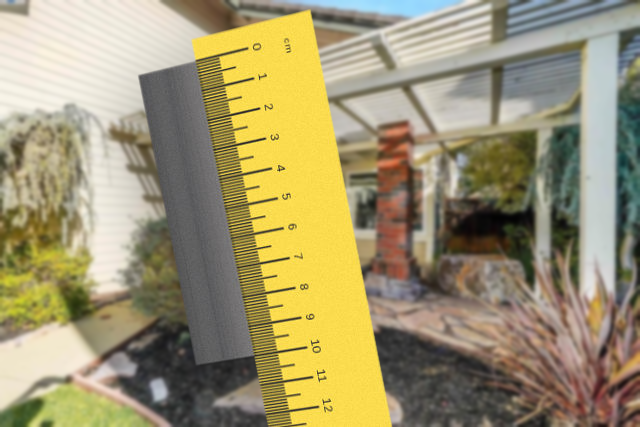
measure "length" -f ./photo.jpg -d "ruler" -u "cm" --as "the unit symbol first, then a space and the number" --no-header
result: cm 10
